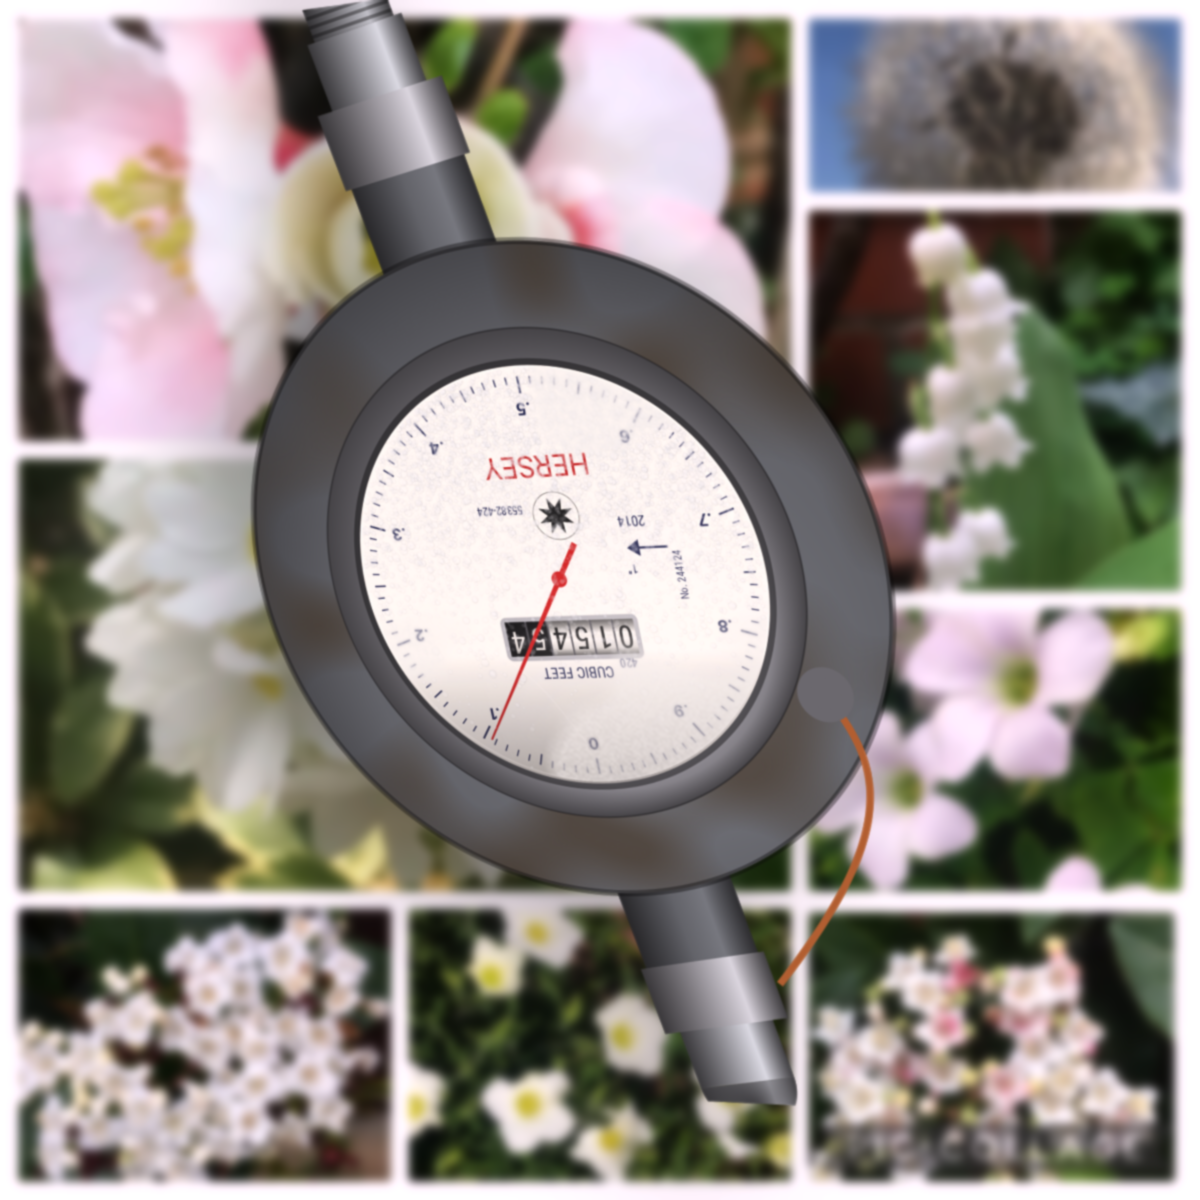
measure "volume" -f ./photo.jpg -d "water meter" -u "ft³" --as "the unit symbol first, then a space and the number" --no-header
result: ft³ 15454.09
